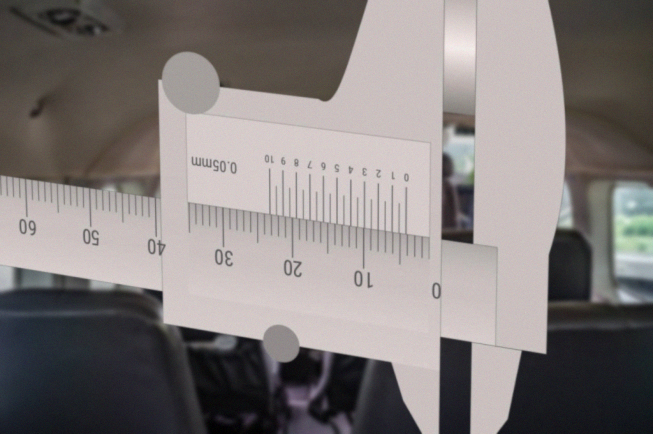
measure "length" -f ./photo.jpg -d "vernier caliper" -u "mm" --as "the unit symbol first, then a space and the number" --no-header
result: mm 4.2
